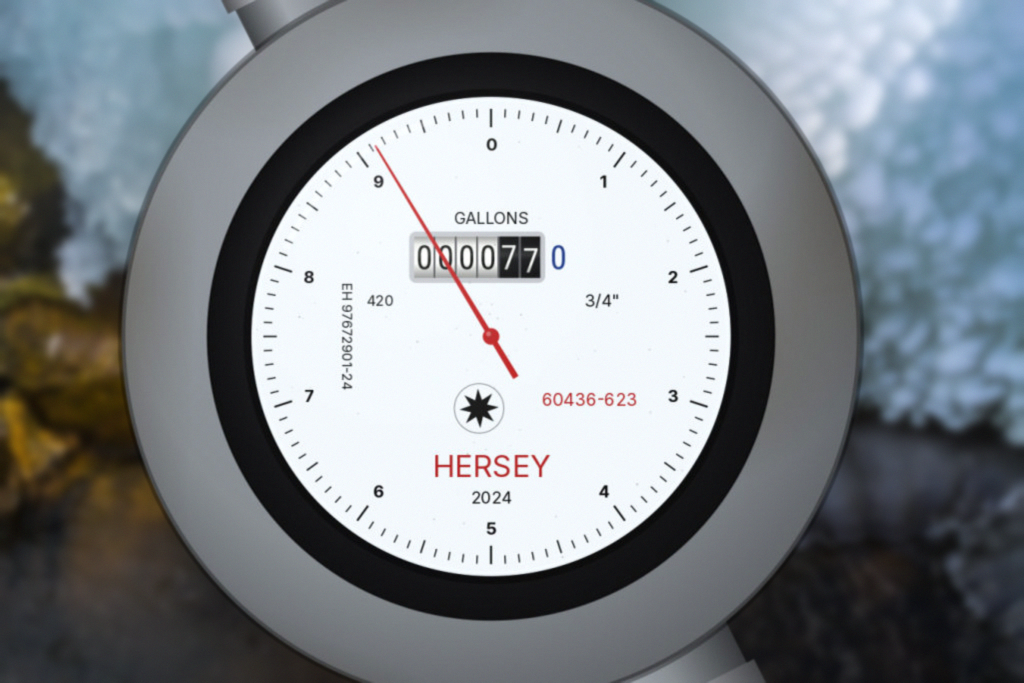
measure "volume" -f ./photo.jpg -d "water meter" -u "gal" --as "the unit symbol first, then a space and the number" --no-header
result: gal 769.1
